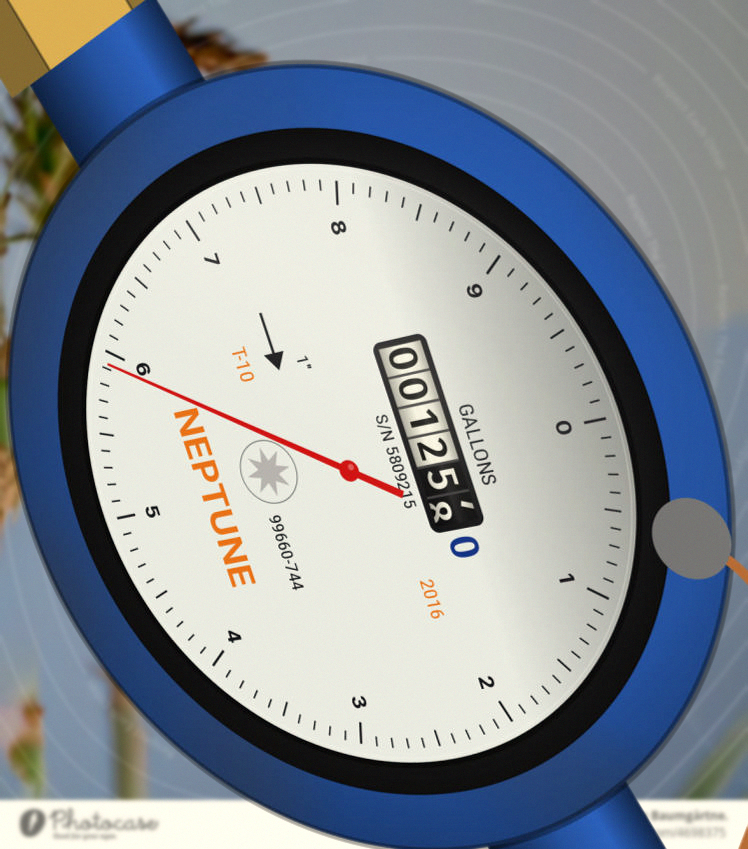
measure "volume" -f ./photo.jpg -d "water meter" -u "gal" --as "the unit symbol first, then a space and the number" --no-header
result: gal 12575.9
